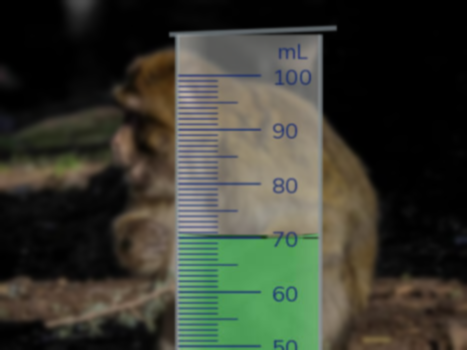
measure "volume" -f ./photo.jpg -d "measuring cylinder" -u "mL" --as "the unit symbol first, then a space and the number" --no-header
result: mL 70
